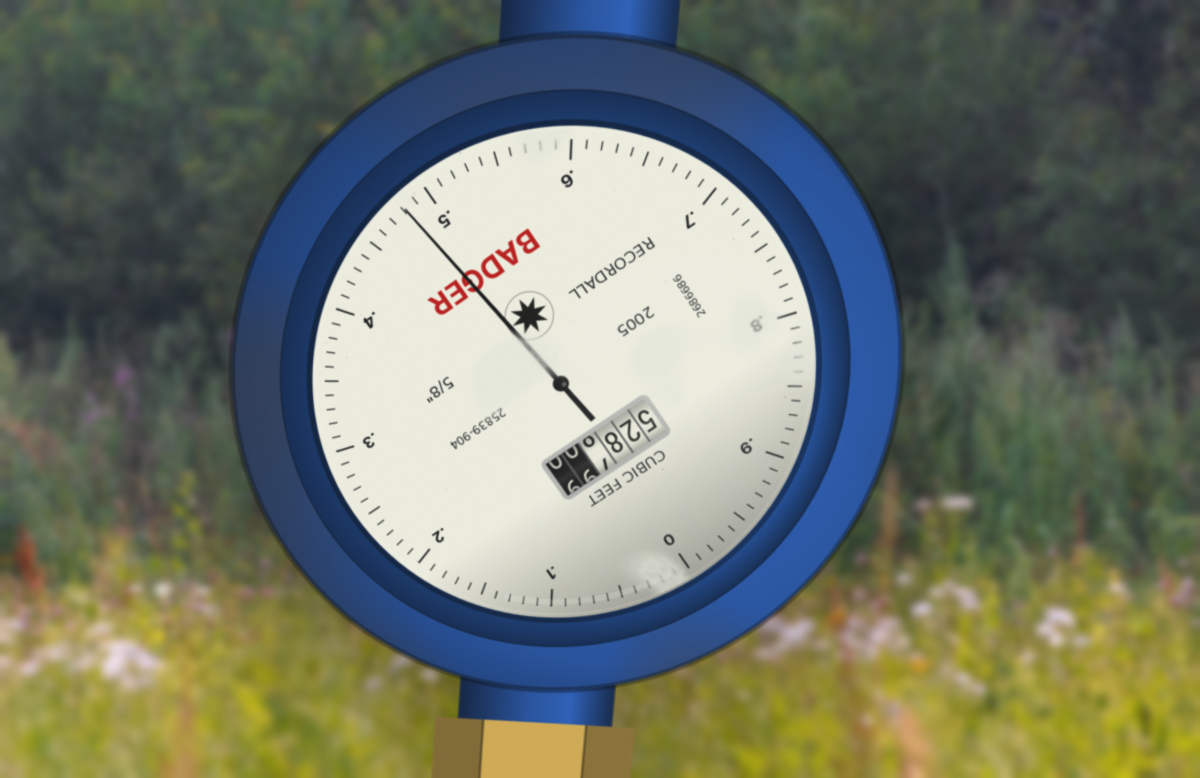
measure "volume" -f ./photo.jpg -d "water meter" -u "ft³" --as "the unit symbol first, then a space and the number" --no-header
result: ft³ 528799.48
